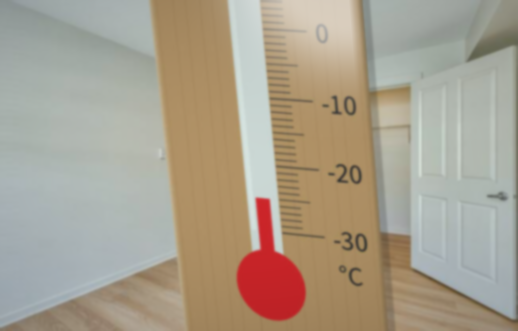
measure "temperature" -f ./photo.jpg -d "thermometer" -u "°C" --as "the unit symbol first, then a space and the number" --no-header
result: °C -25
